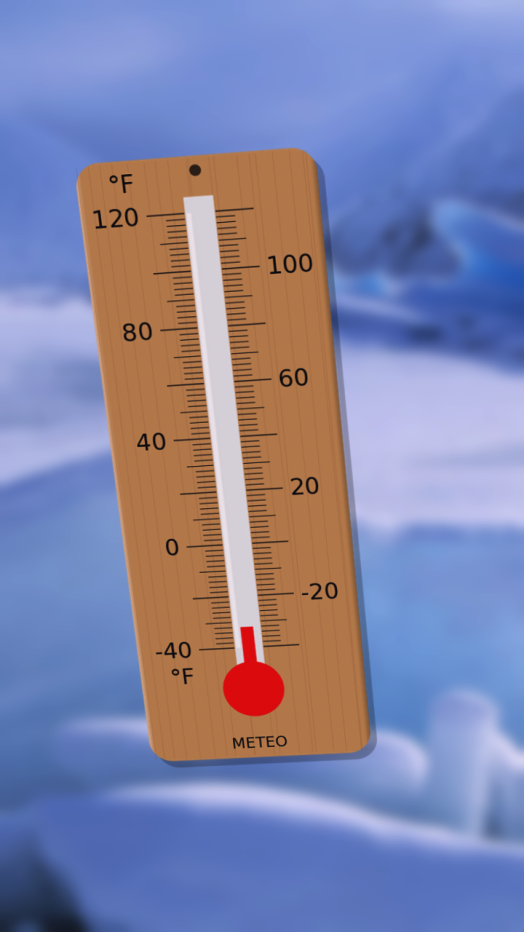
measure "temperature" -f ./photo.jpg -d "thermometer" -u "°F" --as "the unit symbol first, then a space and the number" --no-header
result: °F -32
